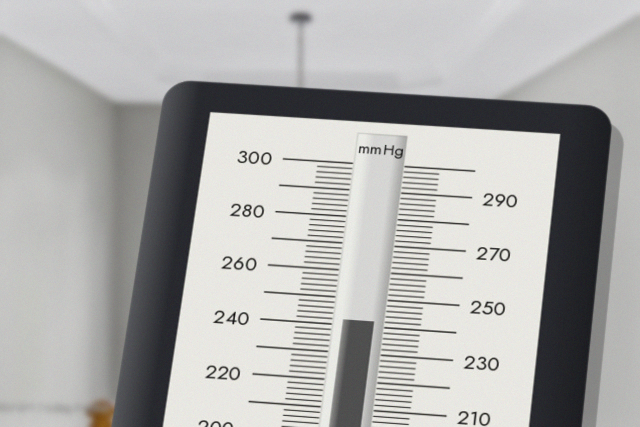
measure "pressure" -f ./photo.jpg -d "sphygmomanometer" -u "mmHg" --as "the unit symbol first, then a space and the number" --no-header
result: mmHg 242
